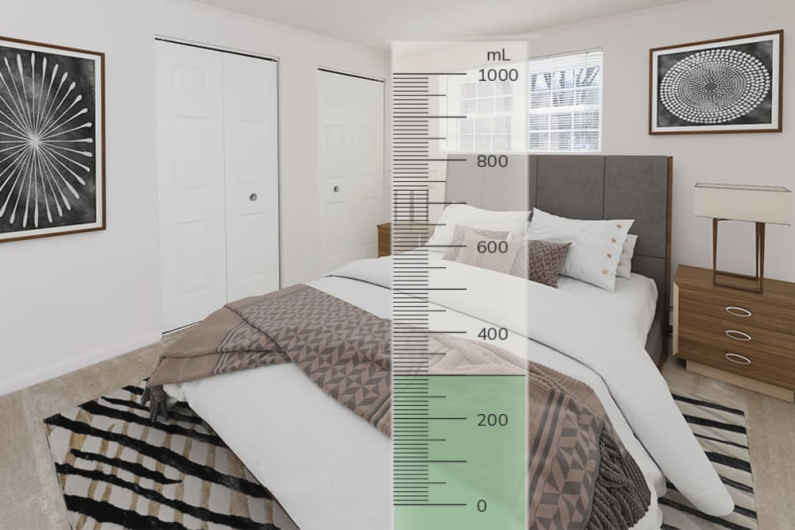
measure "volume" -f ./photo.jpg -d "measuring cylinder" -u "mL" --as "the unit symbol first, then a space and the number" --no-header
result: mL 300
